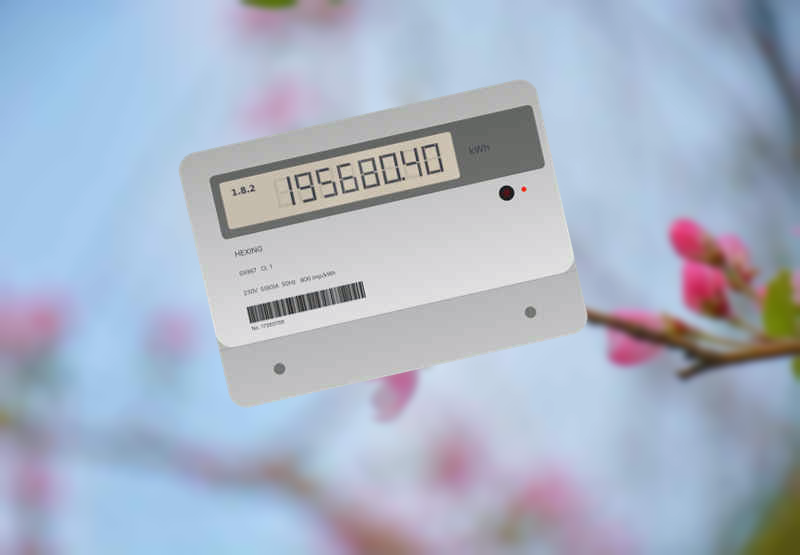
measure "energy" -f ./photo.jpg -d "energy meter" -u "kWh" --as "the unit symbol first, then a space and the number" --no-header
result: kWh 195680.40
